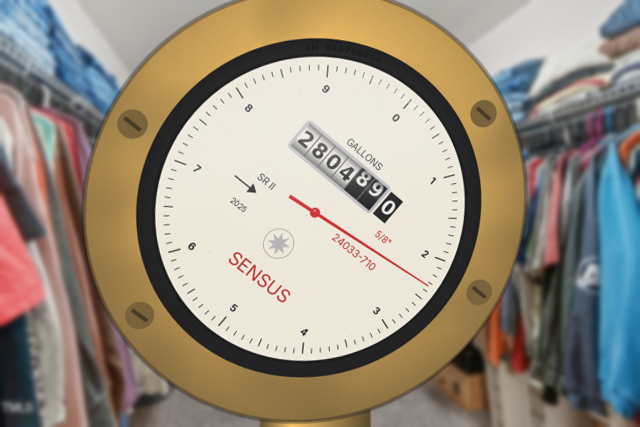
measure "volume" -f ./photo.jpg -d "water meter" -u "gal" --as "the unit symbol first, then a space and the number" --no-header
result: gal 2804892.3
